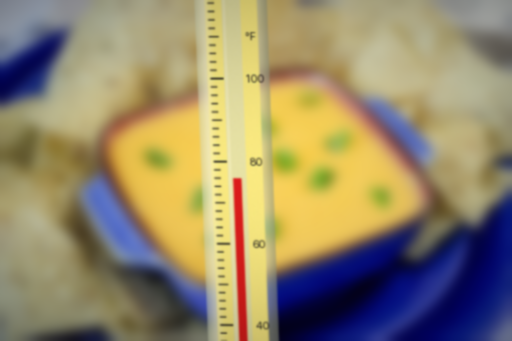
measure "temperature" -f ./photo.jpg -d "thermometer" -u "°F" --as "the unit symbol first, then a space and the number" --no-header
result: °F 76
